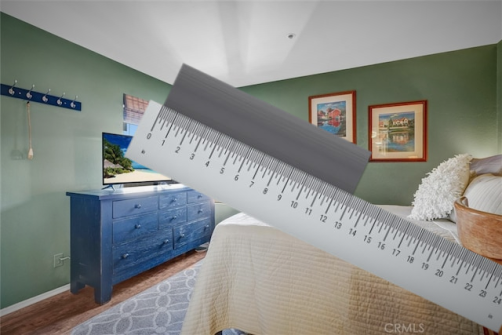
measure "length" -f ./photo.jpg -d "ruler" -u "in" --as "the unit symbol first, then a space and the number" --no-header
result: in 13
